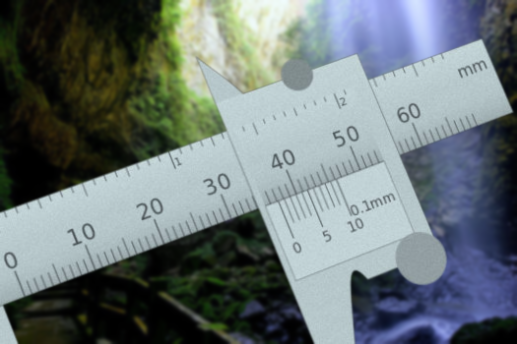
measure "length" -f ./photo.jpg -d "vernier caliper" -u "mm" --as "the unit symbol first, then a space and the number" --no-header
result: mm 37.2
